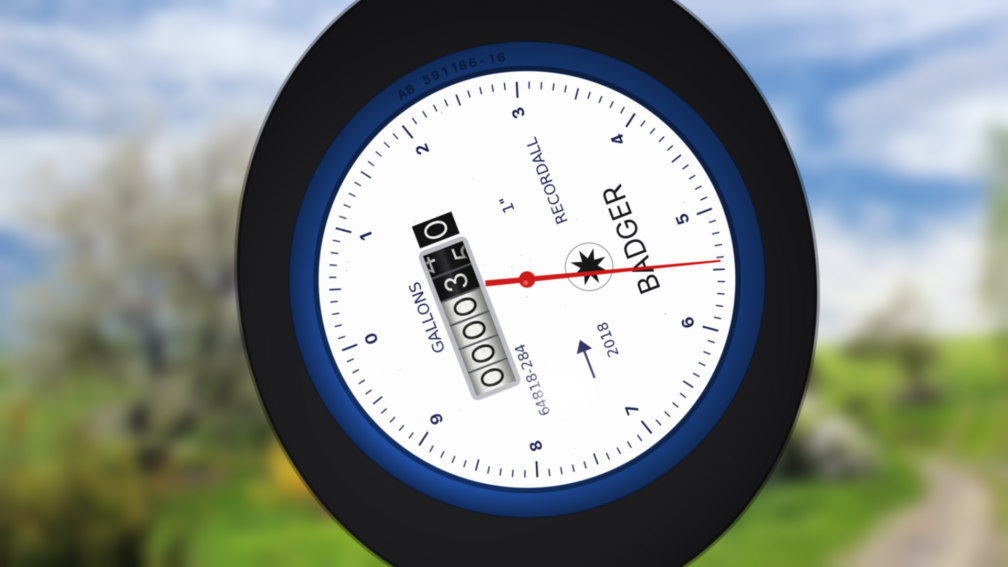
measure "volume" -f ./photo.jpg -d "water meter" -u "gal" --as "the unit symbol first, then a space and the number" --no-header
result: gal 345.4
